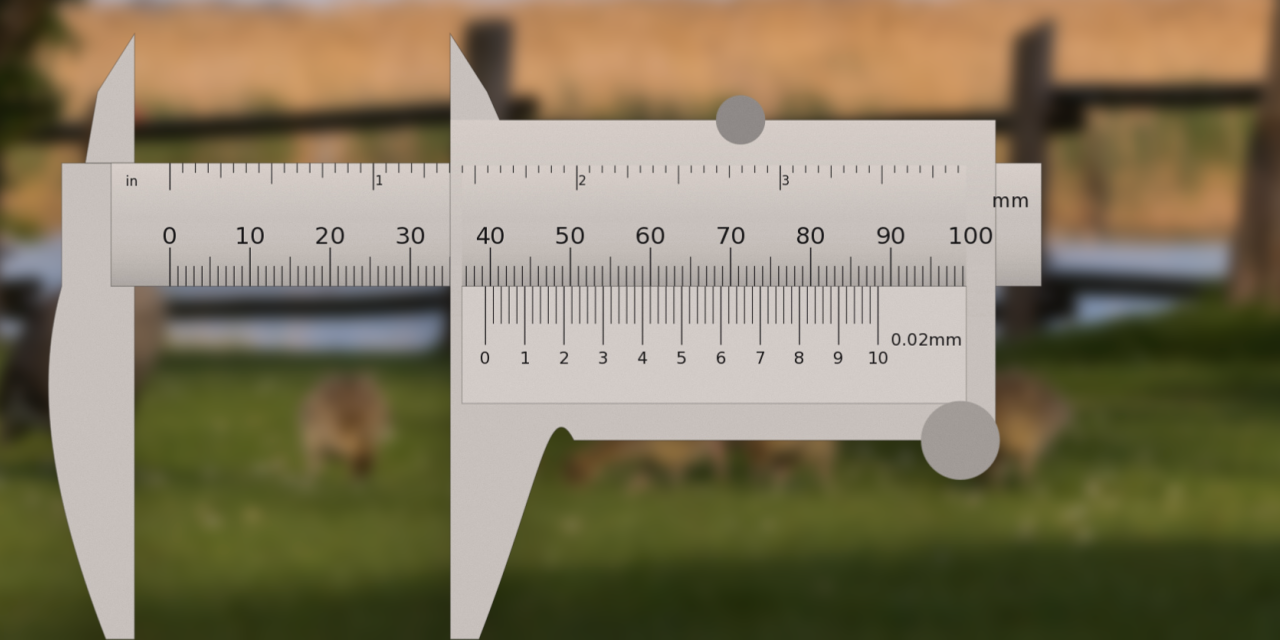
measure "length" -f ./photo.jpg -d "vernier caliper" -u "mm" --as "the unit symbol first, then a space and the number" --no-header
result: mm 39.4
